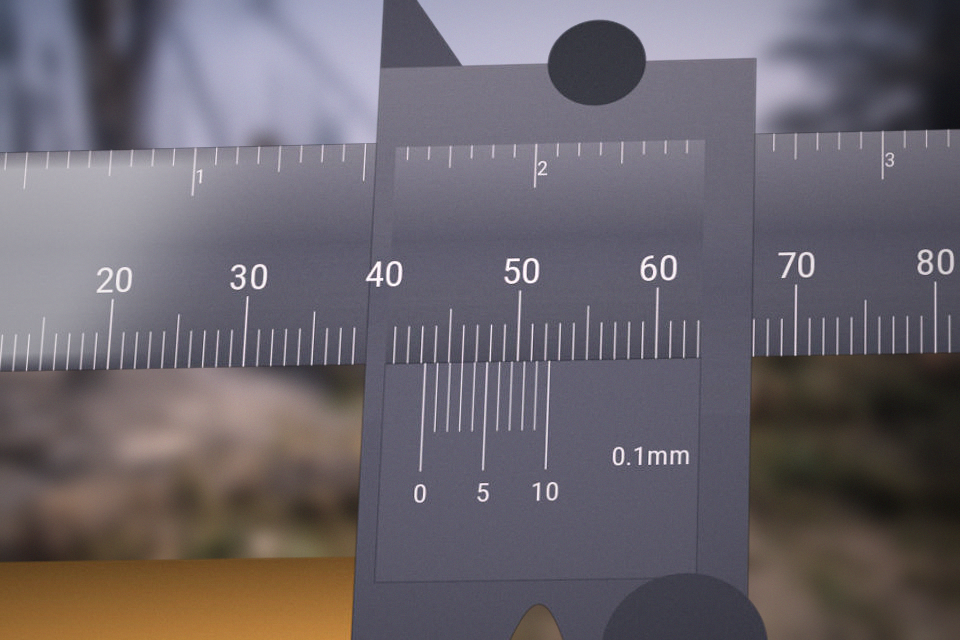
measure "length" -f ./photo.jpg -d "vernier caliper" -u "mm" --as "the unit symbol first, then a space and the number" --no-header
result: mm 43.3
